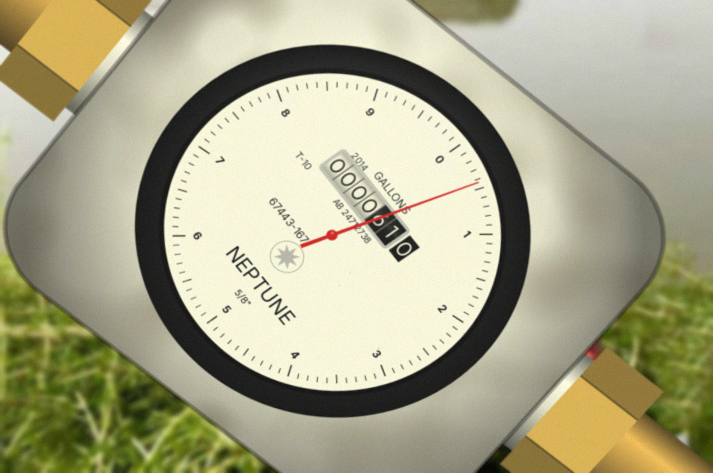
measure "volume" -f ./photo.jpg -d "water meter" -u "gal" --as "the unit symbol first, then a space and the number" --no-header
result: gal 610.4
